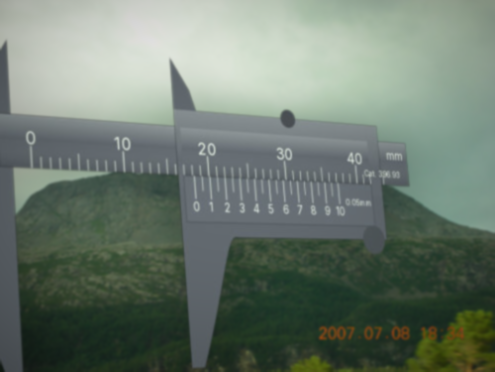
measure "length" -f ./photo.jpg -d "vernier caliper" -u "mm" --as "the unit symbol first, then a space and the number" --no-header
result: mm 18.2
